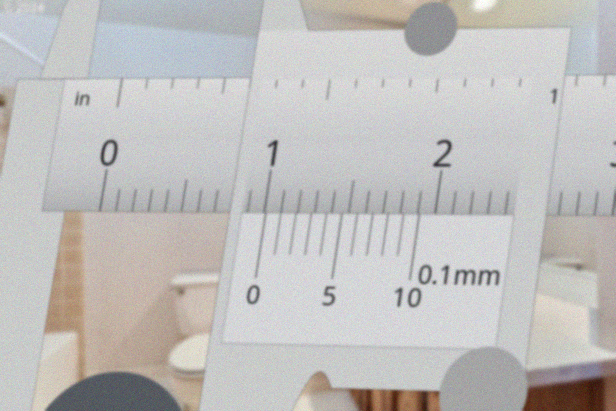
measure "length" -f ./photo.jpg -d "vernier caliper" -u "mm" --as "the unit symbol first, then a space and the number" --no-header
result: mm 10.1
